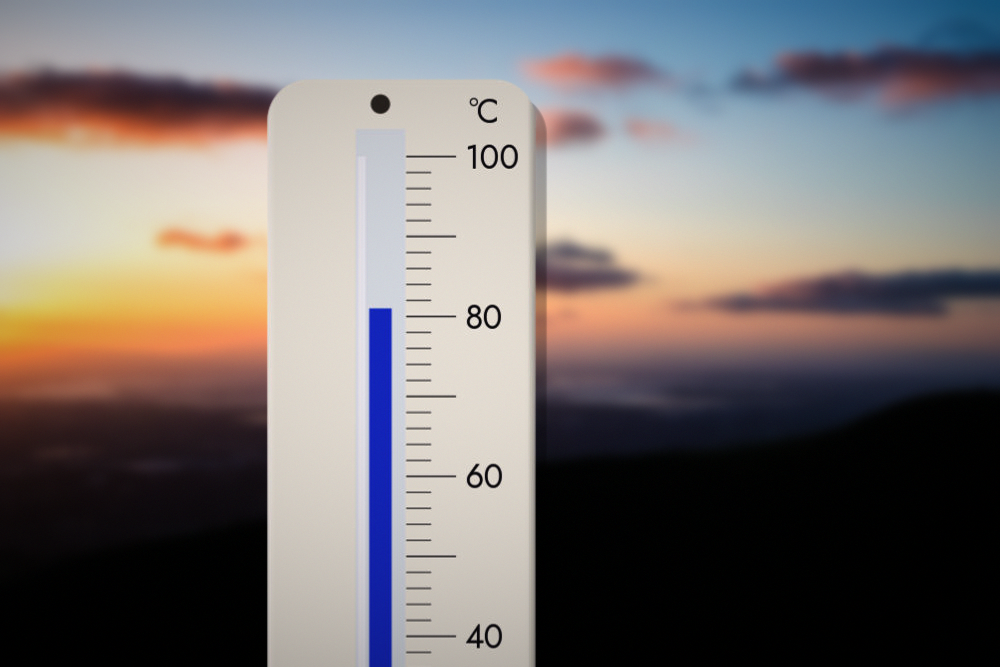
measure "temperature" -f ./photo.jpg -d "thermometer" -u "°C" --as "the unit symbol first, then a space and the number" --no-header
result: °C 81
